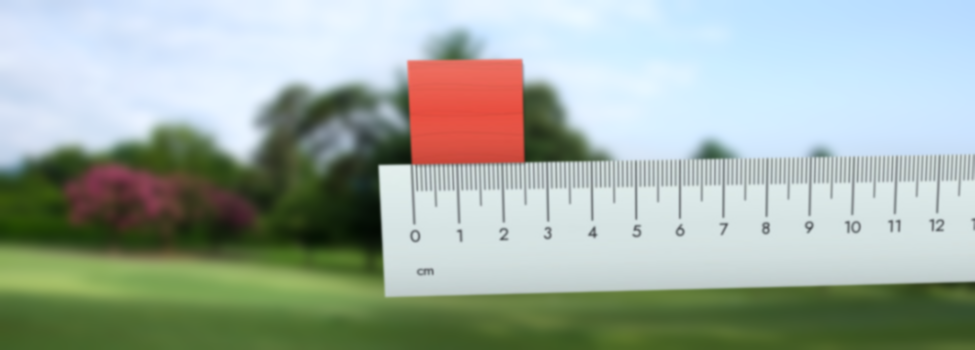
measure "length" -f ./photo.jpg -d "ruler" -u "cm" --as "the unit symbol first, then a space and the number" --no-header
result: cm 2.5
